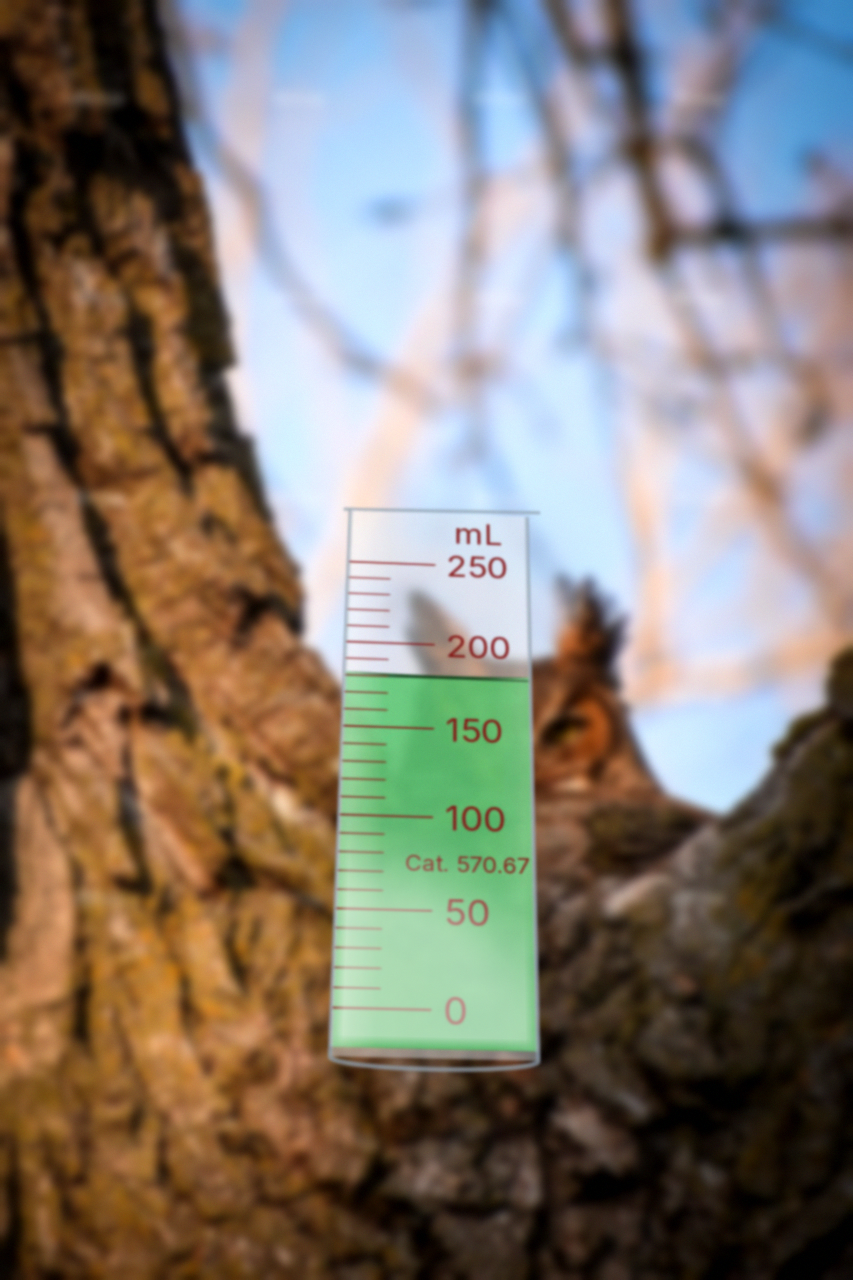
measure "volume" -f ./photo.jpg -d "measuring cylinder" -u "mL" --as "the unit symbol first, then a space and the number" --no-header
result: mL 180
